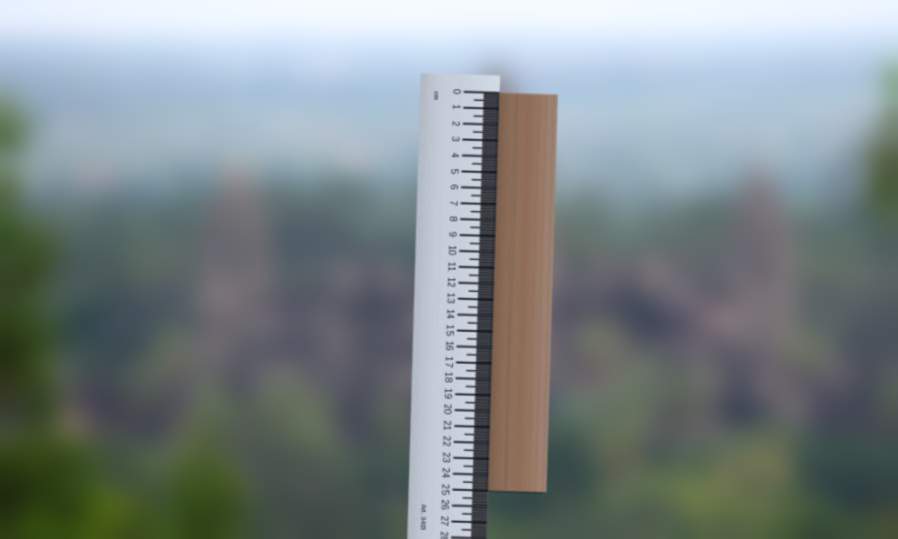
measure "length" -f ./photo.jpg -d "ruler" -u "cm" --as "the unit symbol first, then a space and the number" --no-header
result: cm 25
